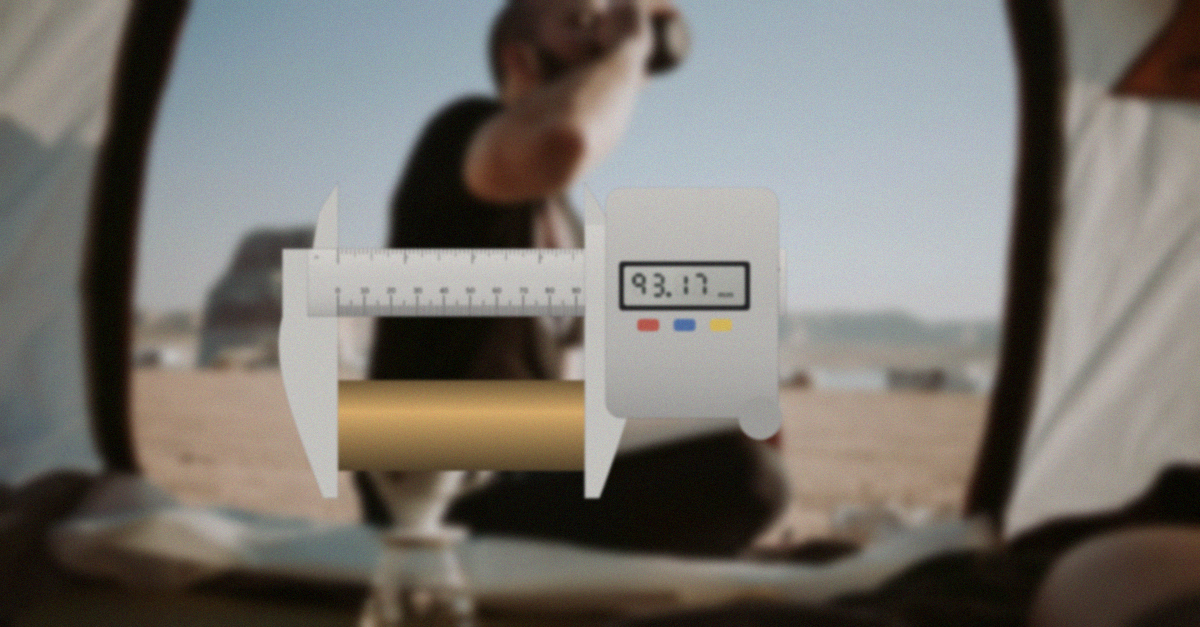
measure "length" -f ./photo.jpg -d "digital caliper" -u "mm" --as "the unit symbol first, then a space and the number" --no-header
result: mm 93.17
